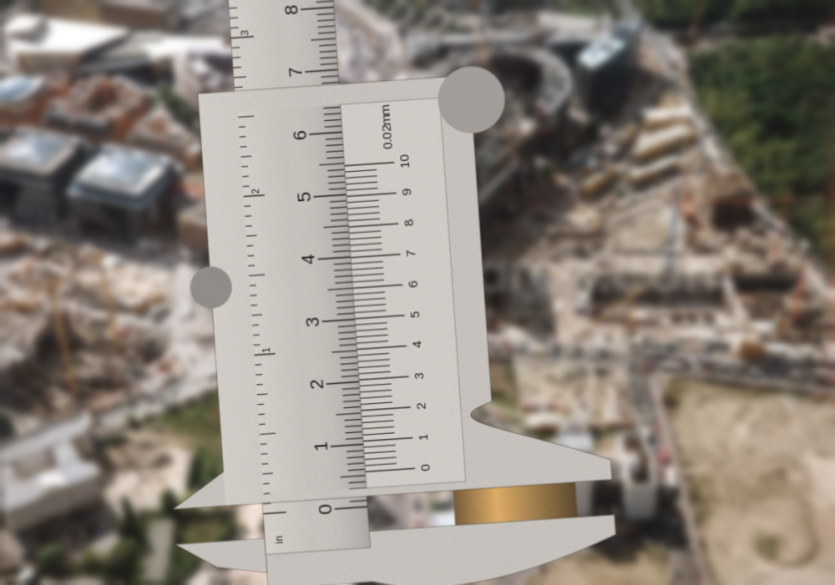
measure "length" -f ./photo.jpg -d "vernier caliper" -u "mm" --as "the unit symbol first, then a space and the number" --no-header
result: mm 5.6
